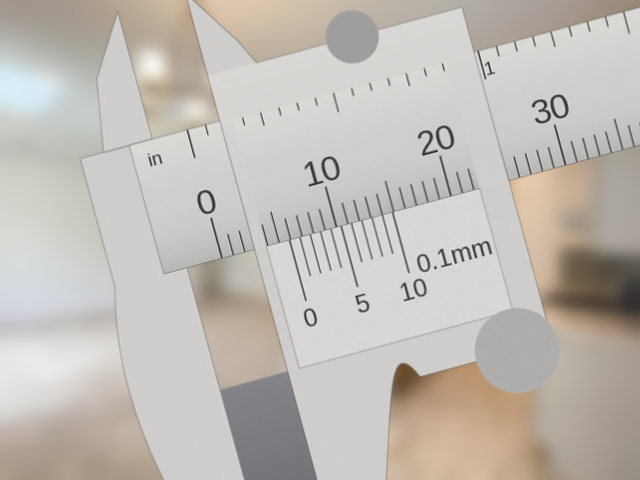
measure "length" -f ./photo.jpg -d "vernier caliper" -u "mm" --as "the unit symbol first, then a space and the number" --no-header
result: mm 5.9
